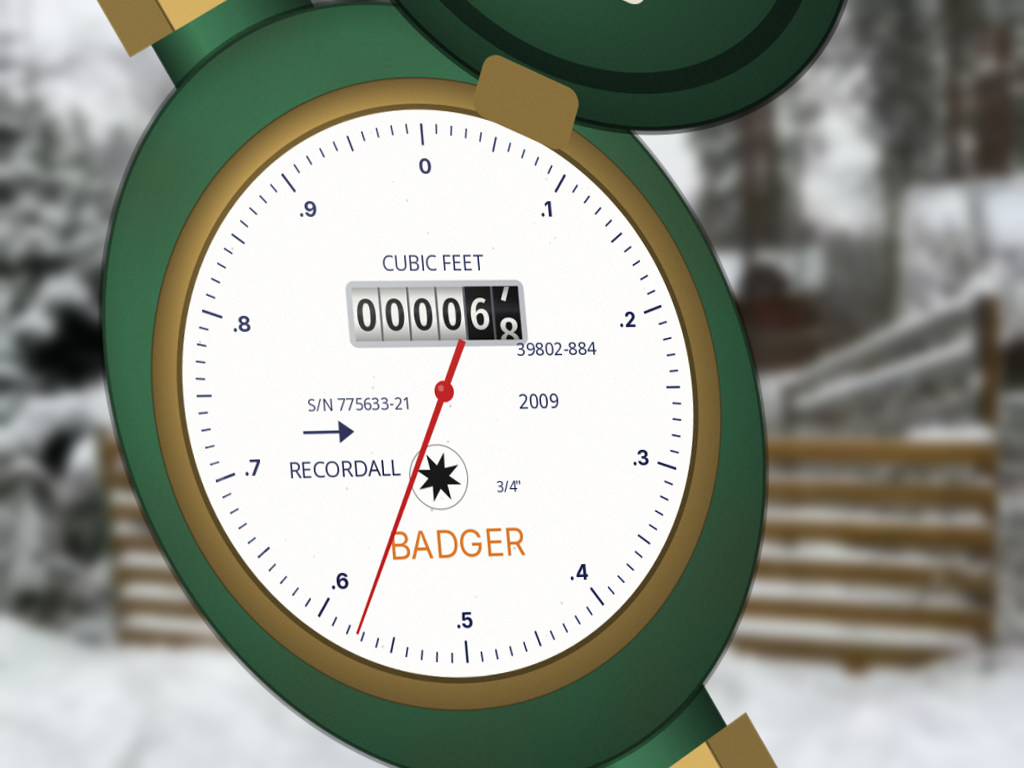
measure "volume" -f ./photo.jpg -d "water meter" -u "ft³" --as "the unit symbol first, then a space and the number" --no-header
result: ft³ 67.57
